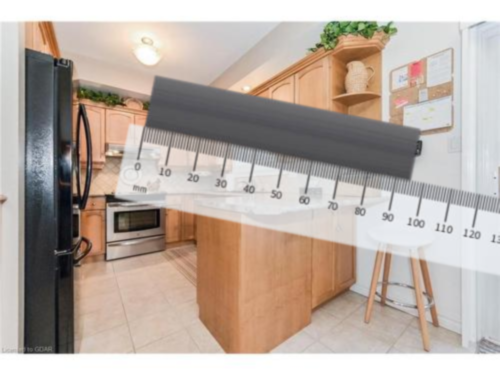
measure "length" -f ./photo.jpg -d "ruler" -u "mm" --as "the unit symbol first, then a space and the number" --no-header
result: mm 95
